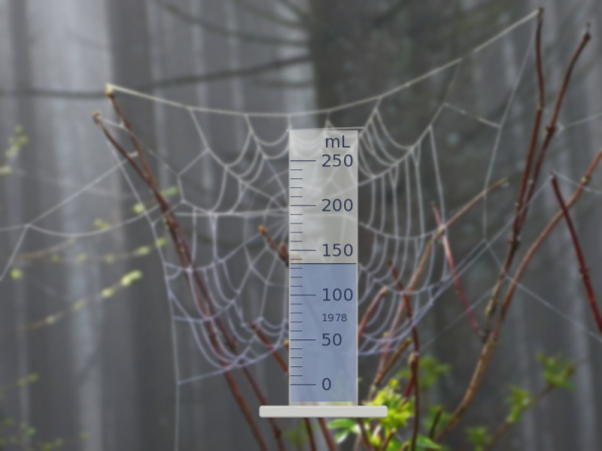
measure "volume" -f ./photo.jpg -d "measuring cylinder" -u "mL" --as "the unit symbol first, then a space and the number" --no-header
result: mL 135
